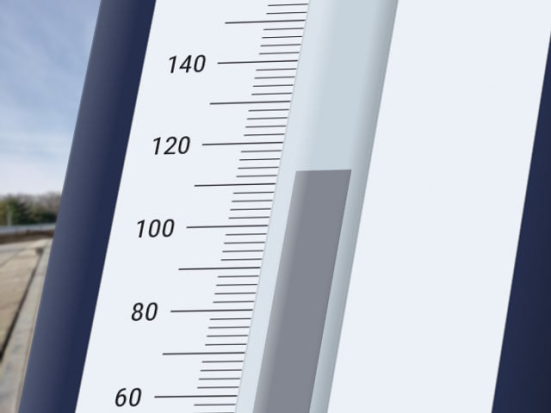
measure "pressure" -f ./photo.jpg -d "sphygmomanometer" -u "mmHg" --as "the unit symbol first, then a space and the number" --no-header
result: mmHg 113
